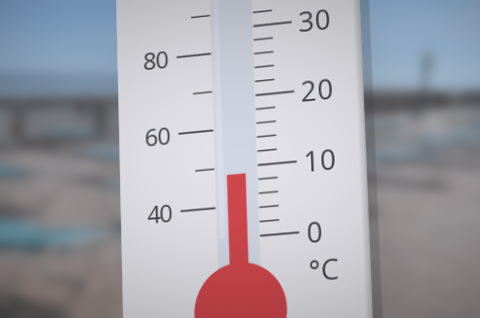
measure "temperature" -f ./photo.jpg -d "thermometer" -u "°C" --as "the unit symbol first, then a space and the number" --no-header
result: °C 9
